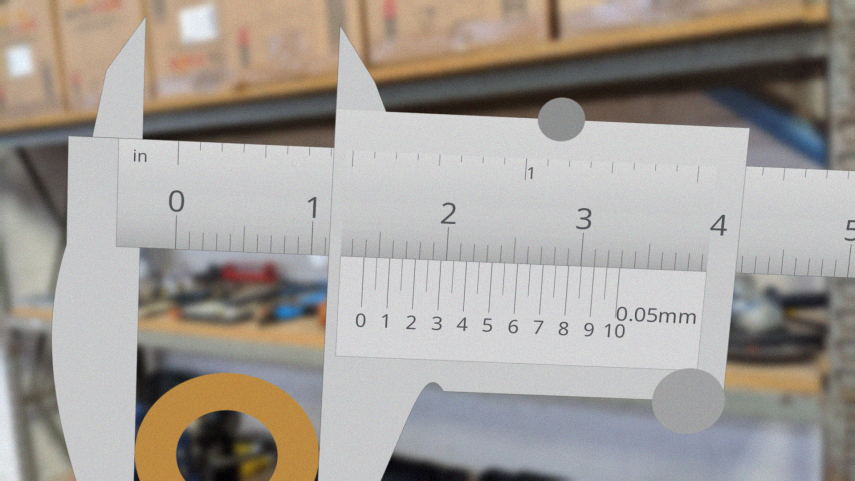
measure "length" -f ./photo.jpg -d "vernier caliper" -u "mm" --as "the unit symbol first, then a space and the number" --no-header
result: mm 13.9
